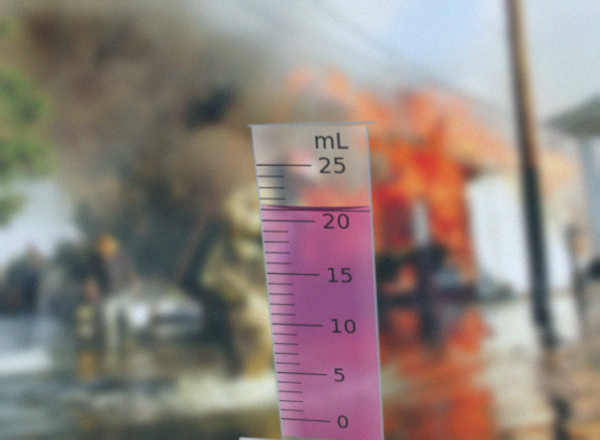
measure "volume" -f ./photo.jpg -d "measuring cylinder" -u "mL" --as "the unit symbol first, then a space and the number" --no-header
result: mL 21
